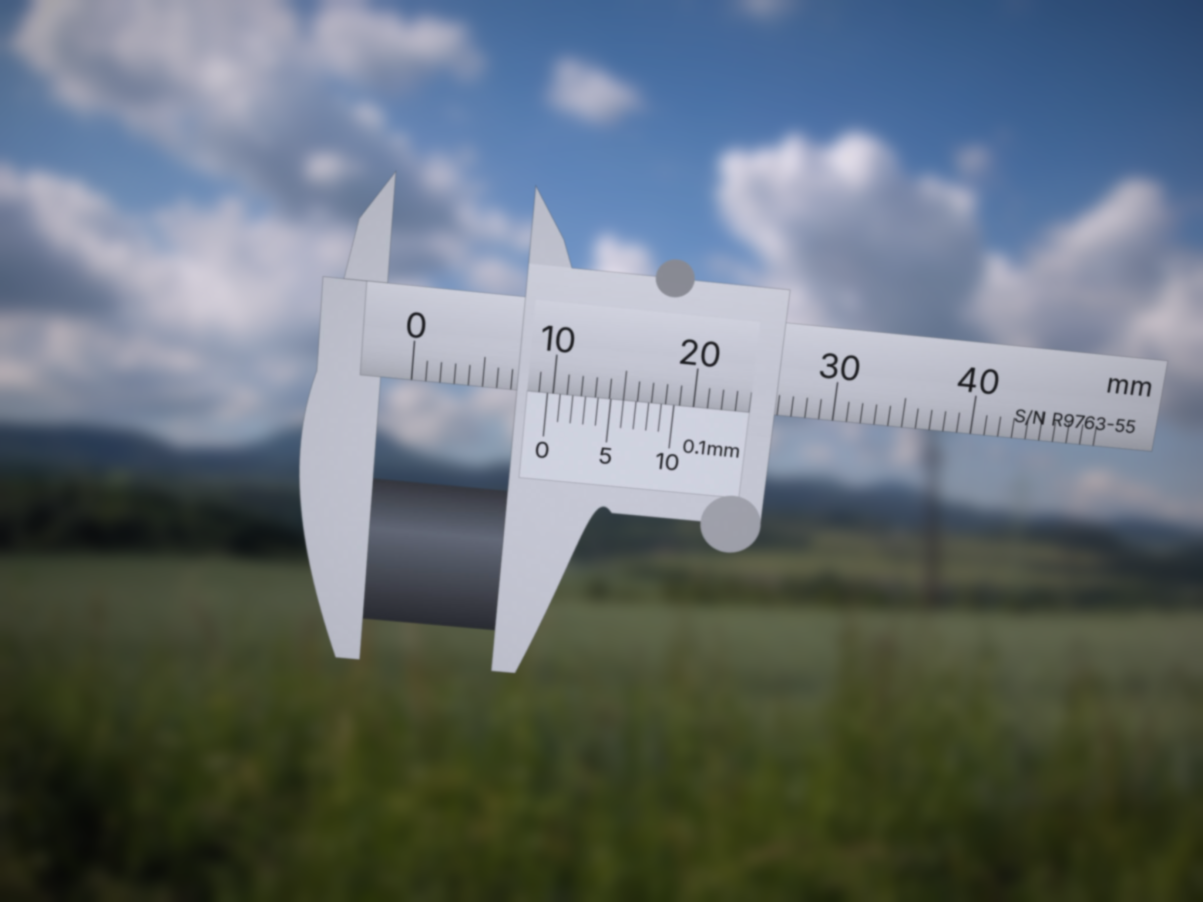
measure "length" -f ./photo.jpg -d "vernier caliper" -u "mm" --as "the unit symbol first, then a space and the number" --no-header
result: mm 9.6
